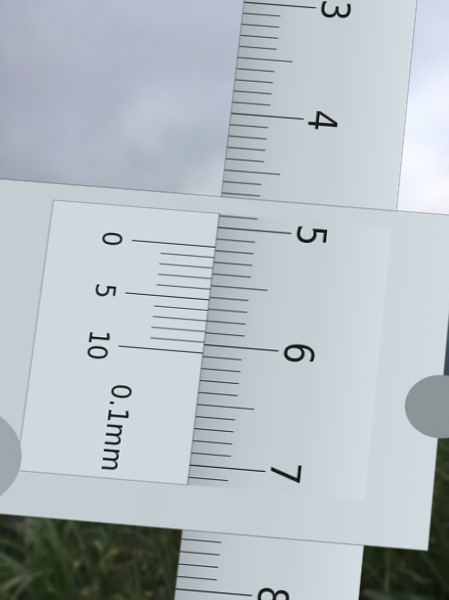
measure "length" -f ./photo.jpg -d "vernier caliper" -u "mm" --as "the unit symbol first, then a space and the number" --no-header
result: mm 51.7
